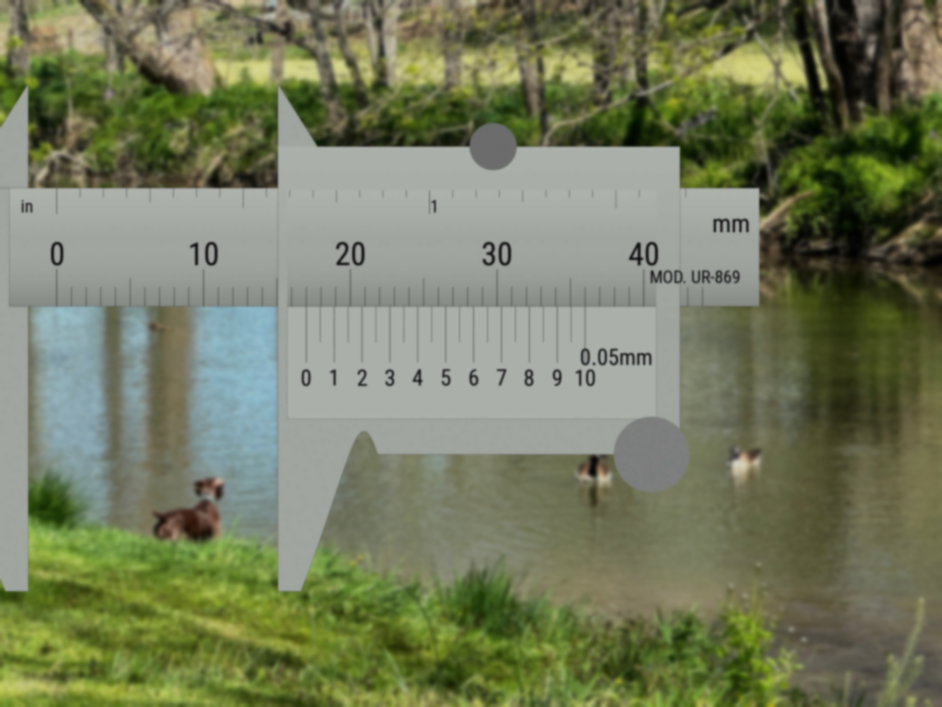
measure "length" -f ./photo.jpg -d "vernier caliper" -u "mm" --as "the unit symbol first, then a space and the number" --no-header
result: mm 17.0
